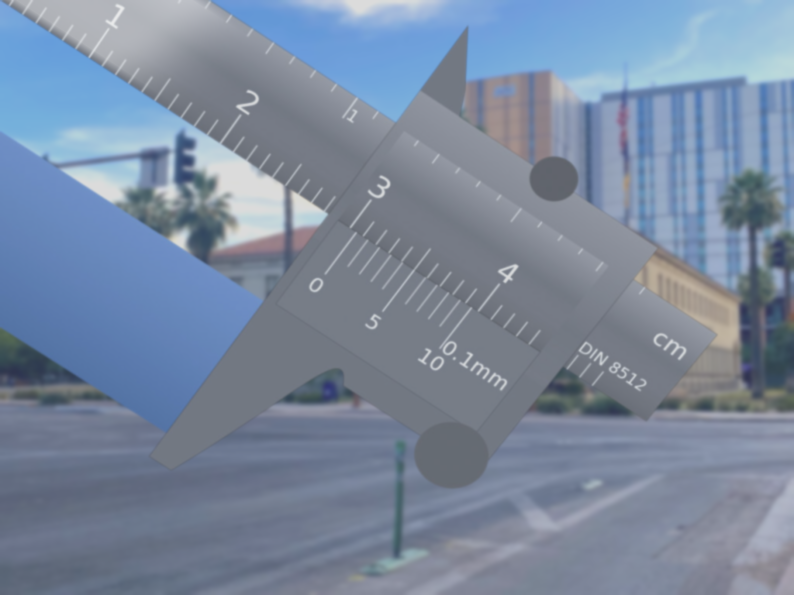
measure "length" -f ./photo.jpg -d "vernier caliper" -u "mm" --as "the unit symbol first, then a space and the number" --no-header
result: mm 30.5
